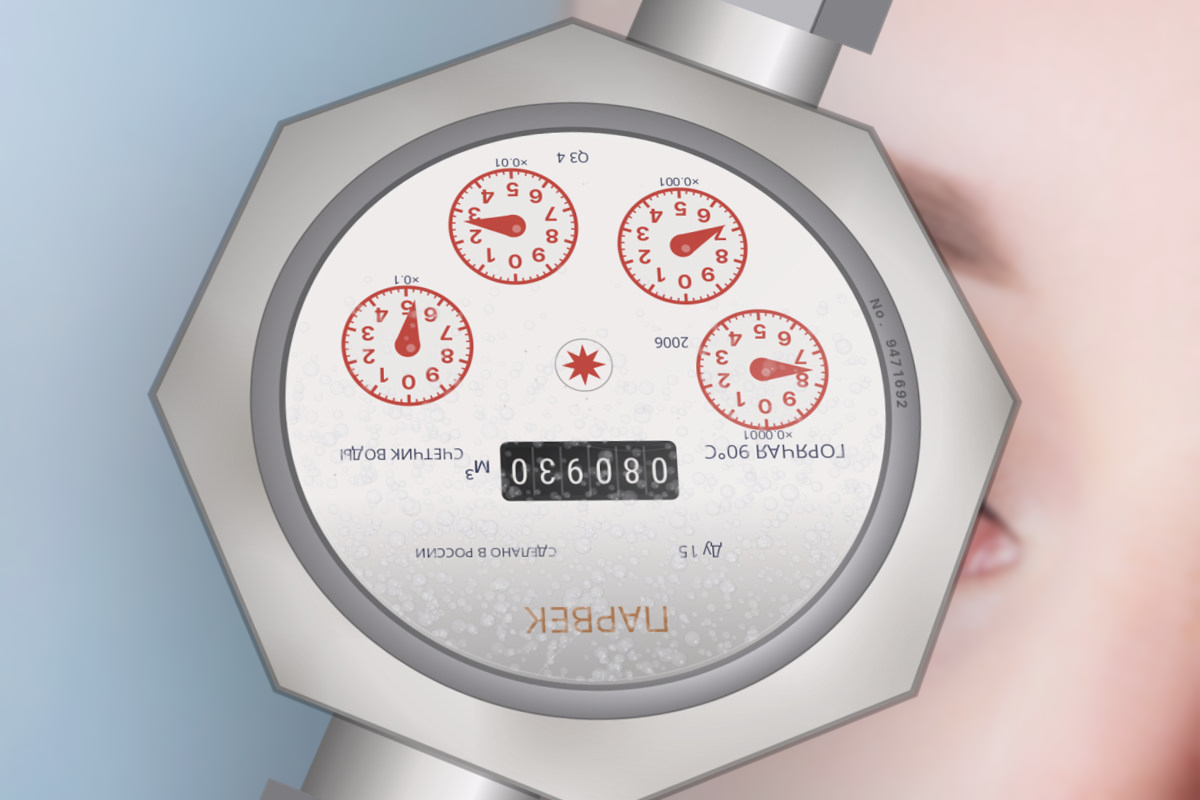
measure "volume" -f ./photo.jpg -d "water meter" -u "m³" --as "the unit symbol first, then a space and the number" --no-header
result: m³ 80930.5267
